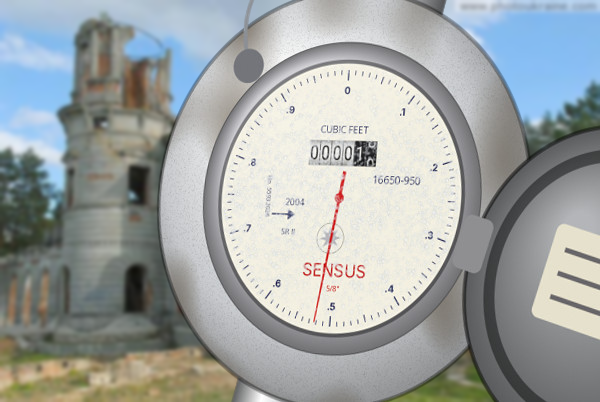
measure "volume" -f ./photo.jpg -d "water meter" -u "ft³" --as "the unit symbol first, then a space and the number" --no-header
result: ft³ 18.52
